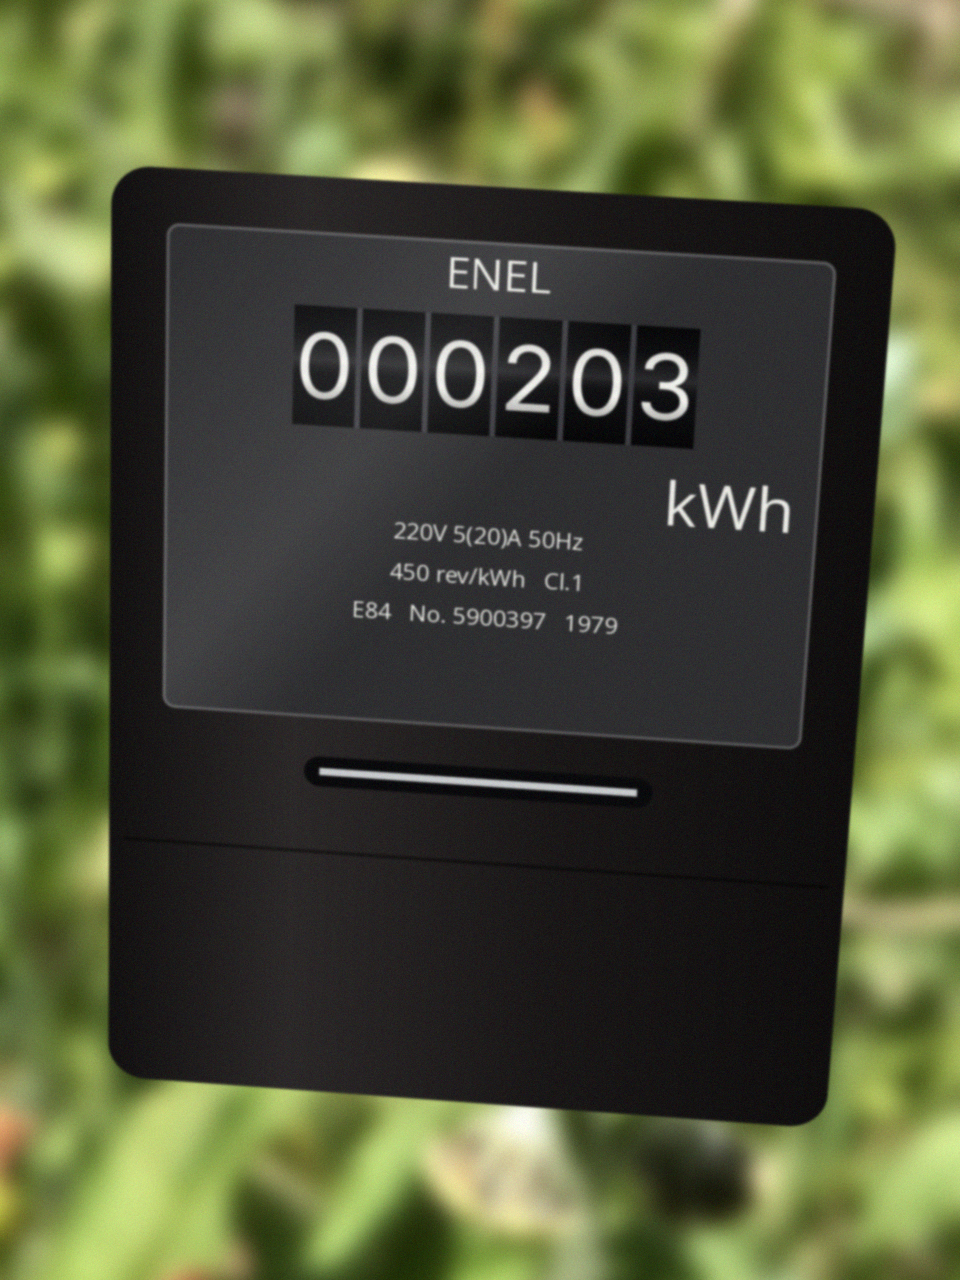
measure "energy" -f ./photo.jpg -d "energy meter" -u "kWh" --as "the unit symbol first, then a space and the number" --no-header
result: kWh 203
